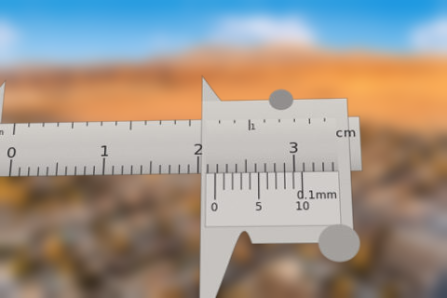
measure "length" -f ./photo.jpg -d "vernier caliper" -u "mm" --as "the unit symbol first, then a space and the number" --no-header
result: mm 21.8
